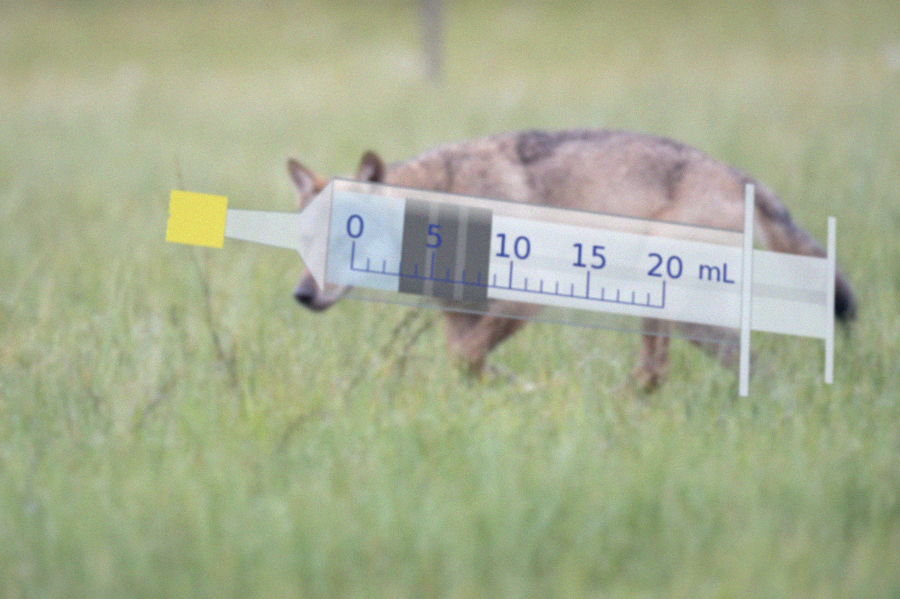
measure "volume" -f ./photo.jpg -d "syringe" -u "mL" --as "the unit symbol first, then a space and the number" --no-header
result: mL 3
